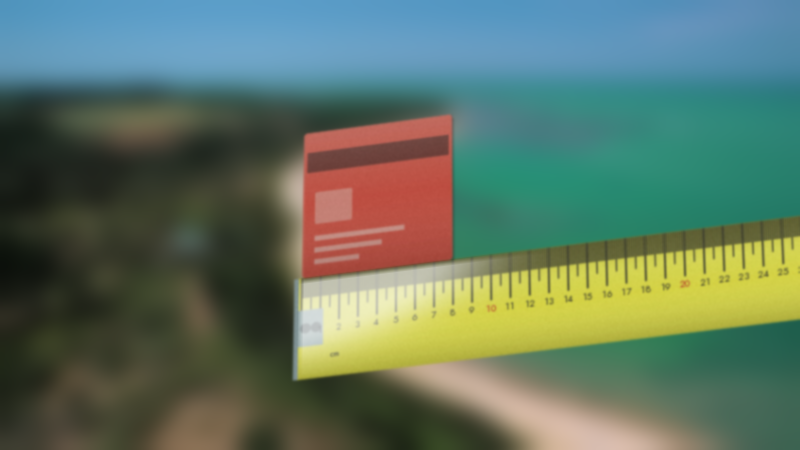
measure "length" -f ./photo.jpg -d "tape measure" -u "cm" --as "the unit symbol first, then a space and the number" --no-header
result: cm 8
